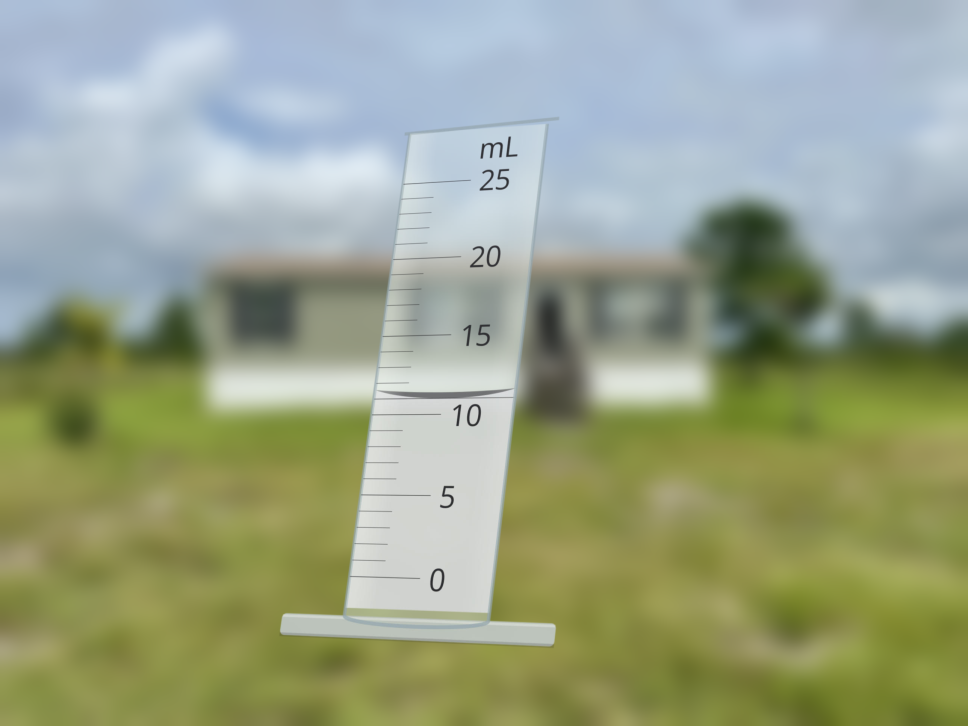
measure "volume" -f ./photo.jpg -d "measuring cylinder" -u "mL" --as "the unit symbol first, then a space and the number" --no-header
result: mL 11
